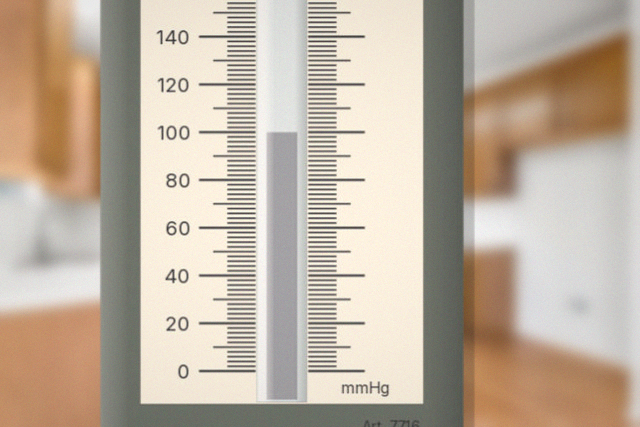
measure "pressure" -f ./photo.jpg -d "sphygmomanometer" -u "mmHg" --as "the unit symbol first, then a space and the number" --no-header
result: mmHg 100
